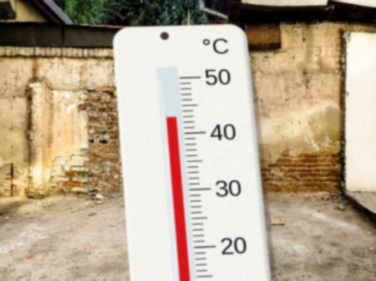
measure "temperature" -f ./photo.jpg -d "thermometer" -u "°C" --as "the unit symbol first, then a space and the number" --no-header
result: °C 43
